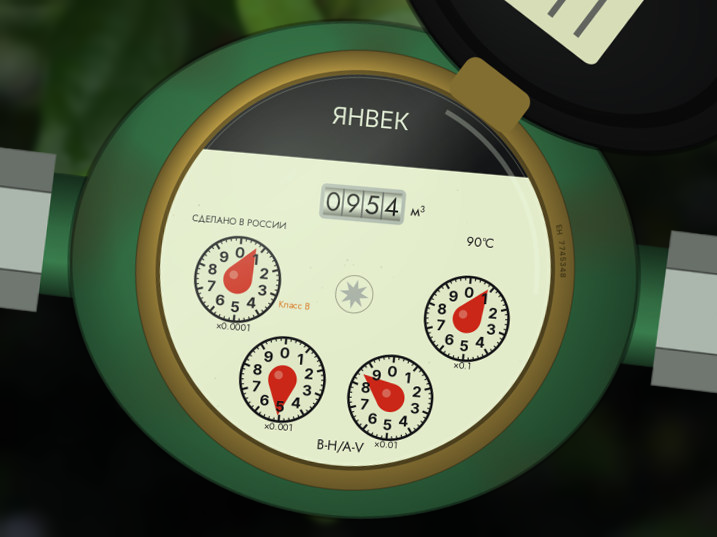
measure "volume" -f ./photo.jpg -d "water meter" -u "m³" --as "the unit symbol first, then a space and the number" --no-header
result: m³ 954.0850
